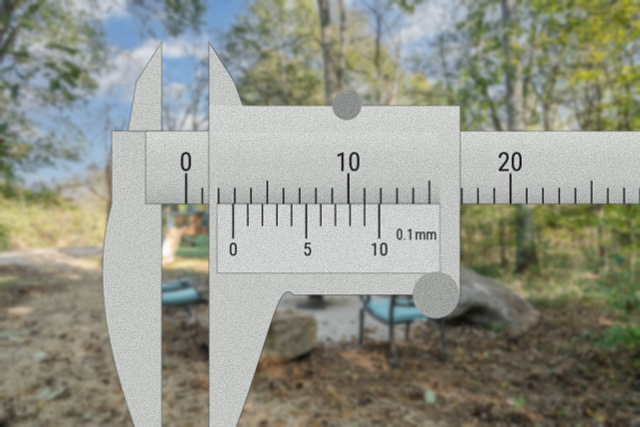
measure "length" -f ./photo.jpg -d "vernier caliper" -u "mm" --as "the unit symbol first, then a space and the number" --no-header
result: mm 2.9
